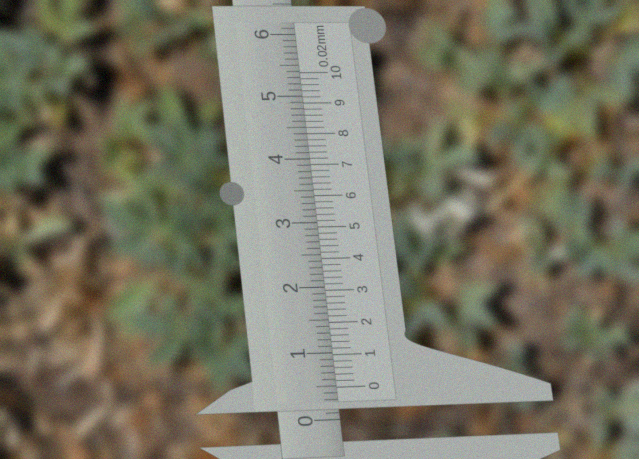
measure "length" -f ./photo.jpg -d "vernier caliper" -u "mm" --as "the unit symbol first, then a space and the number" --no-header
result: mm 4.8
